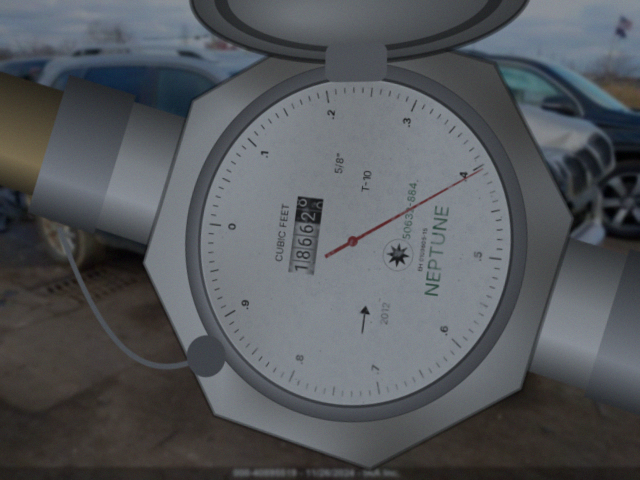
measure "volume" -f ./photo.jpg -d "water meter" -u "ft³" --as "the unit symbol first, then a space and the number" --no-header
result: ft³ 186628.40
